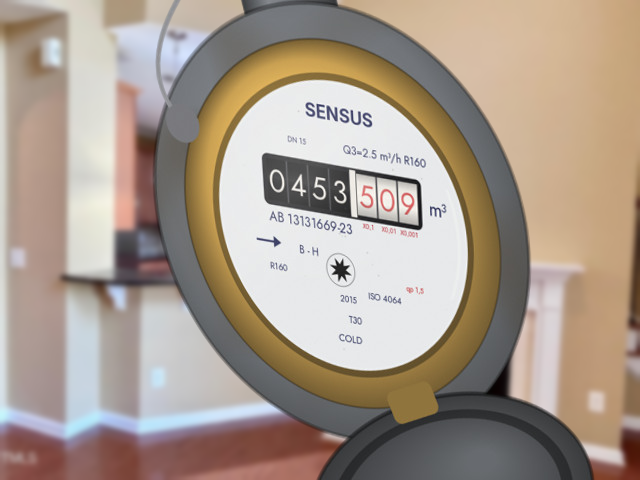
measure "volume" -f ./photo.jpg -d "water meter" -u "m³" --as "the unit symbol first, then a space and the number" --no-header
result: m³ 453.509
